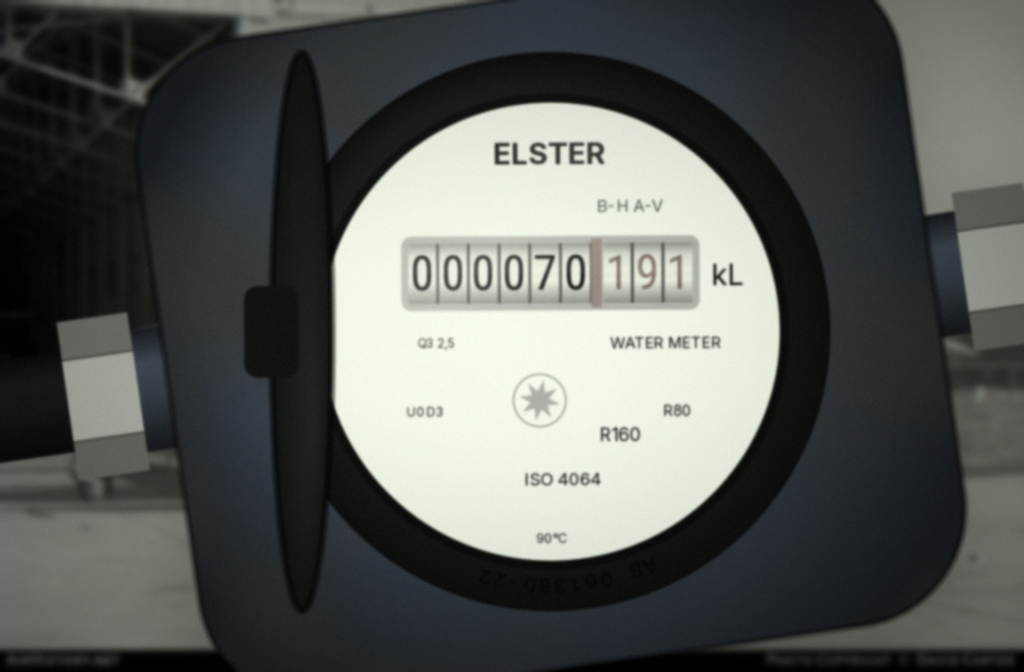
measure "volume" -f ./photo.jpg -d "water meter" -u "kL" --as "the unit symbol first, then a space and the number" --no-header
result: kL 70.191
